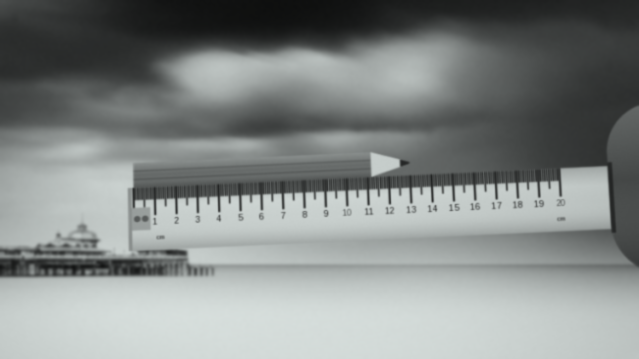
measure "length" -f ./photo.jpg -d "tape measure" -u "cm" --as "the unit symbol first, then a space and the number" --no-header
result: cm 13
